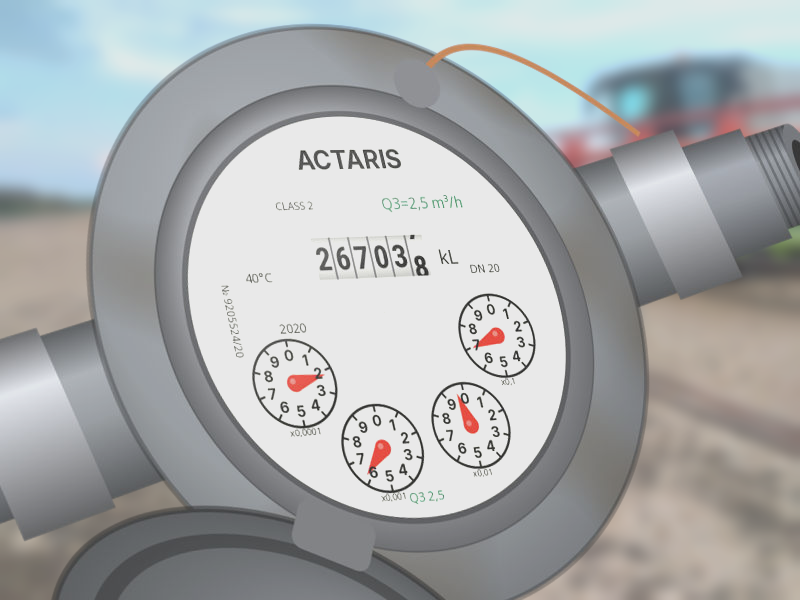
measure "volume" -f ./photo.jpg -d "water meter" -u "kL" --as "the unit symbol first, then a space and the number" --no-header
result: kL 267037.6962
